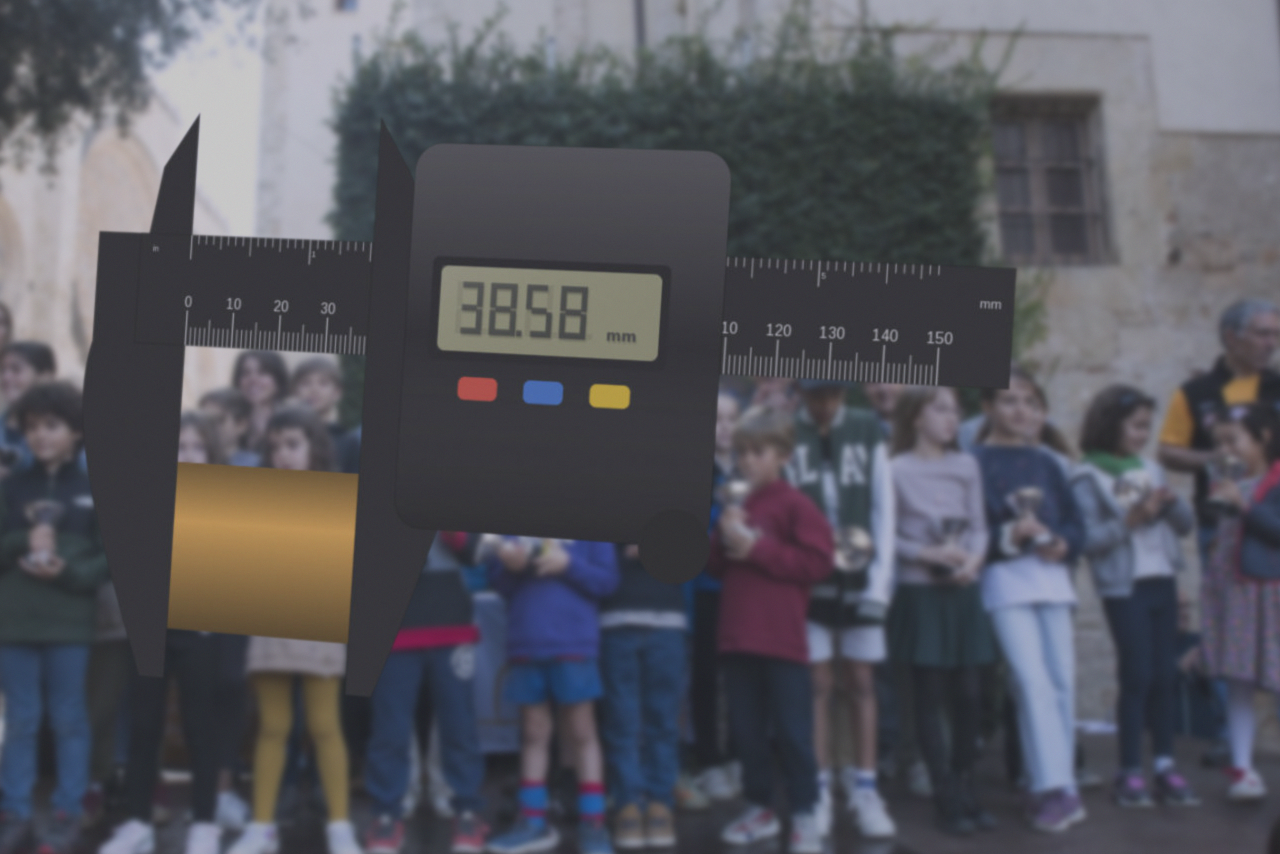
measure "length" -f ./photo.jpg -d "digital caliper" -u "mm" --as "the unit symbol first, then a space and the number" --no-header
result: mm 38.58
